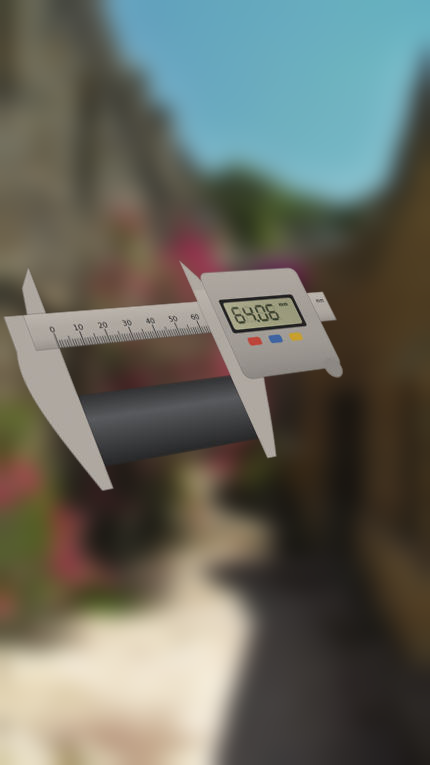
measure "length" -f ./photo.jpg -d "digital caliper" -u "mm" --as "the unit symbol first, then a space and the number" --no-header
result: mm 64.06
